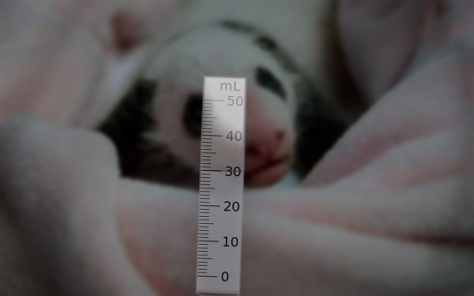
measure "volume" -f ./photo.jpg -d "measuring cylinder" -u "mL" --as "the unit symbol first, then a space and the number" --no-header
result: mL 30
